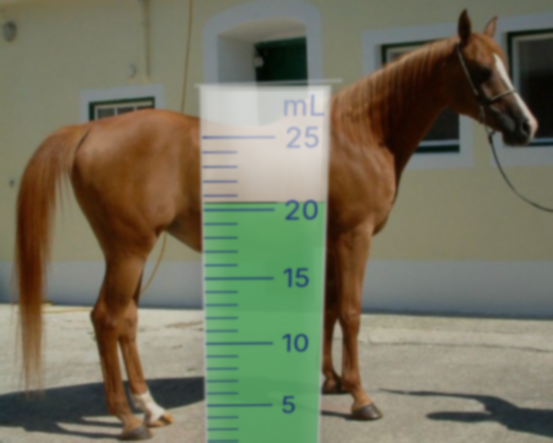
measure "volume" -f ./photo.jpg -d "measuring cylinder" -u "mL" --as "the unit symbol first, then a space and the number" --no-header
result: mL 20.5
